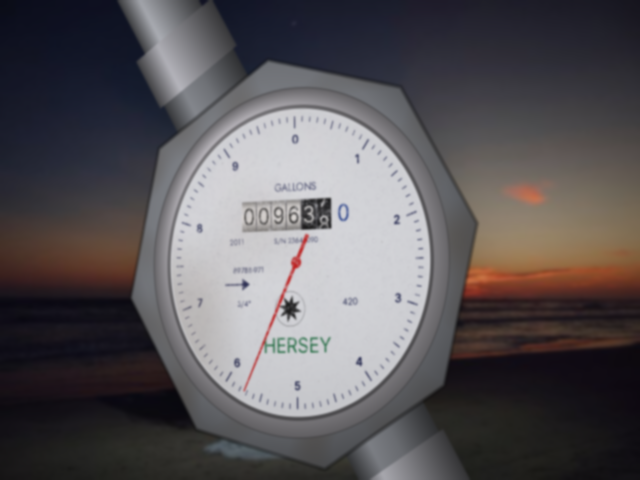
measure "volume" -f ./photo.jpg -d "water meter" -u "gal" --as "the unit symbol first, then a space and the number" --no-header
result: gal 96375.7
